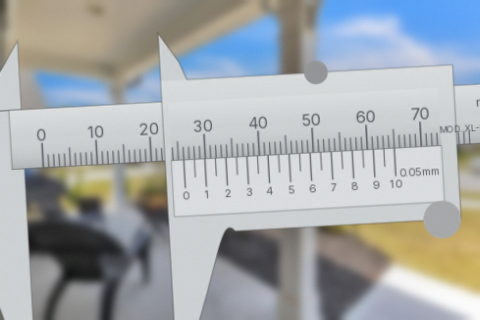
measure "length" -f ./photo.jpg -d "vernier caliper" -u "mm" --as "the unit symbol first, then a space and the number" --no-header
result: mm 26.0
